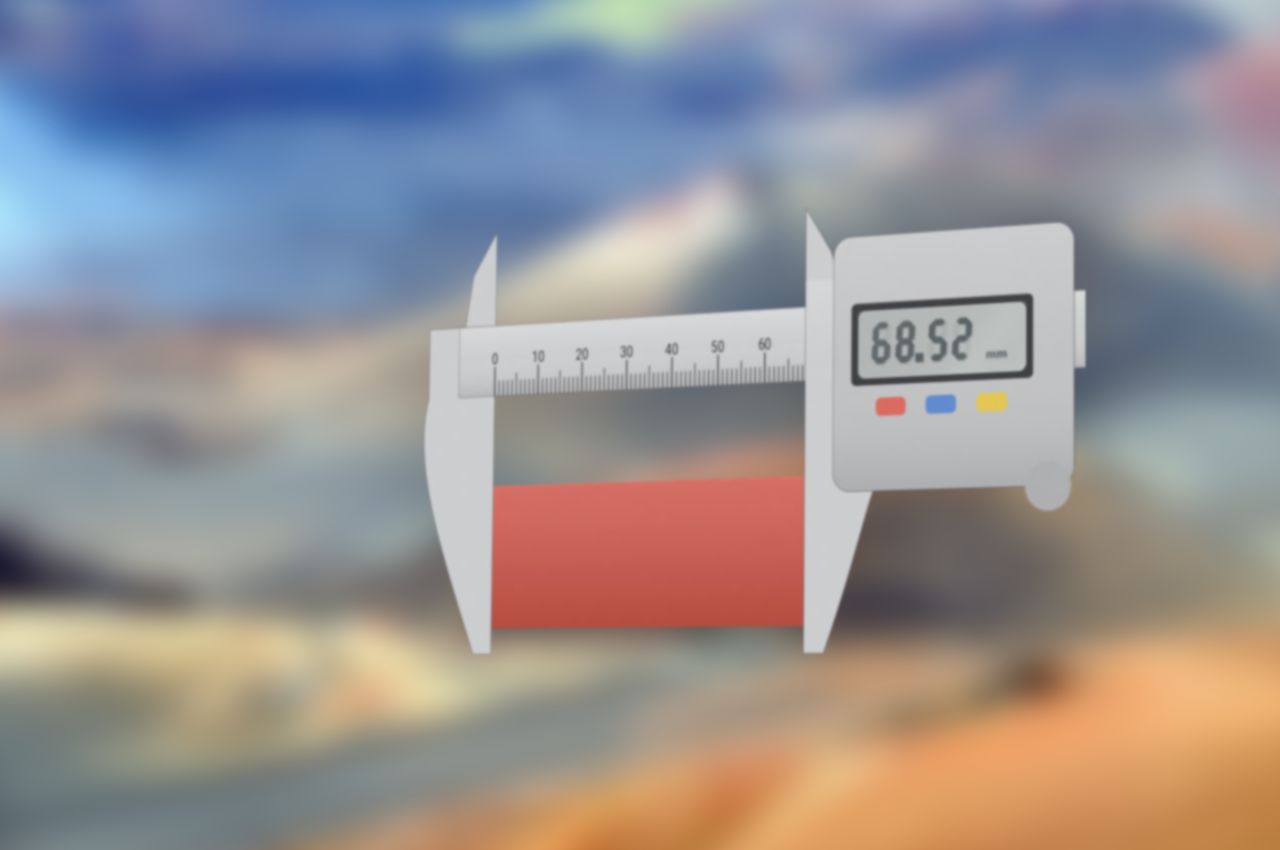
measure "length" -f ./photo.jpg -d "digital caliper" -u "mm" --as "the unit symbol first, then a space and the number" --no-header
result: mm 68.52
